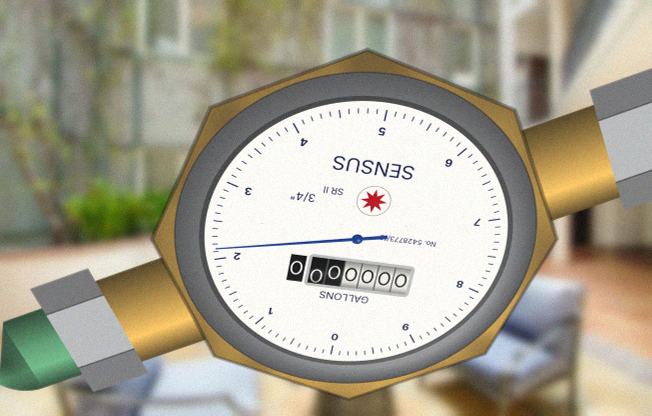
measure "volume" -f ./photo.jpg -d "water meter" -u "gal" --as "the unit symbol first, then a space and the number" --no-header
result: gal 2.1
